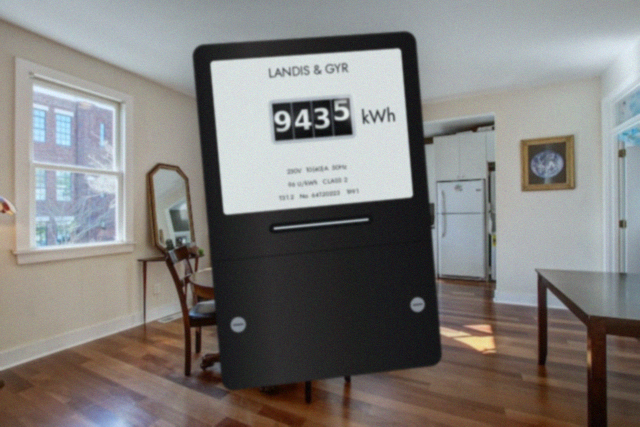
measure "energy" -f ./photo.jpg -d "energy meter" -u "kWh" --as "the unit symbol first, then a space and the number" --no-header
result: kWh 9435
